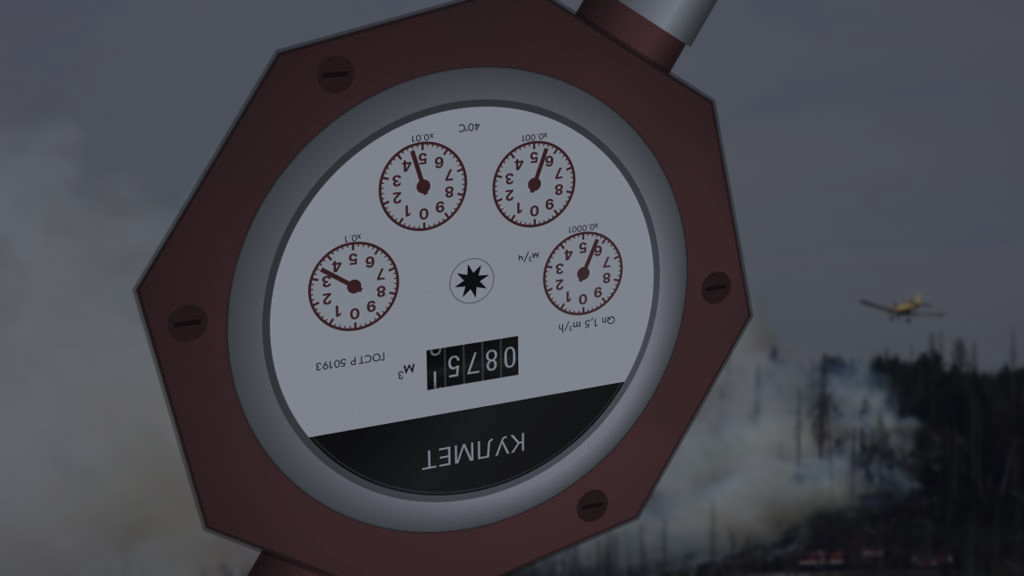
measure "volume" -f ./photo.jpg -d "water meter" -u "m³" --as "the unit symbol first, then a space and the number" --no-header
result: m³ 8751.3455
